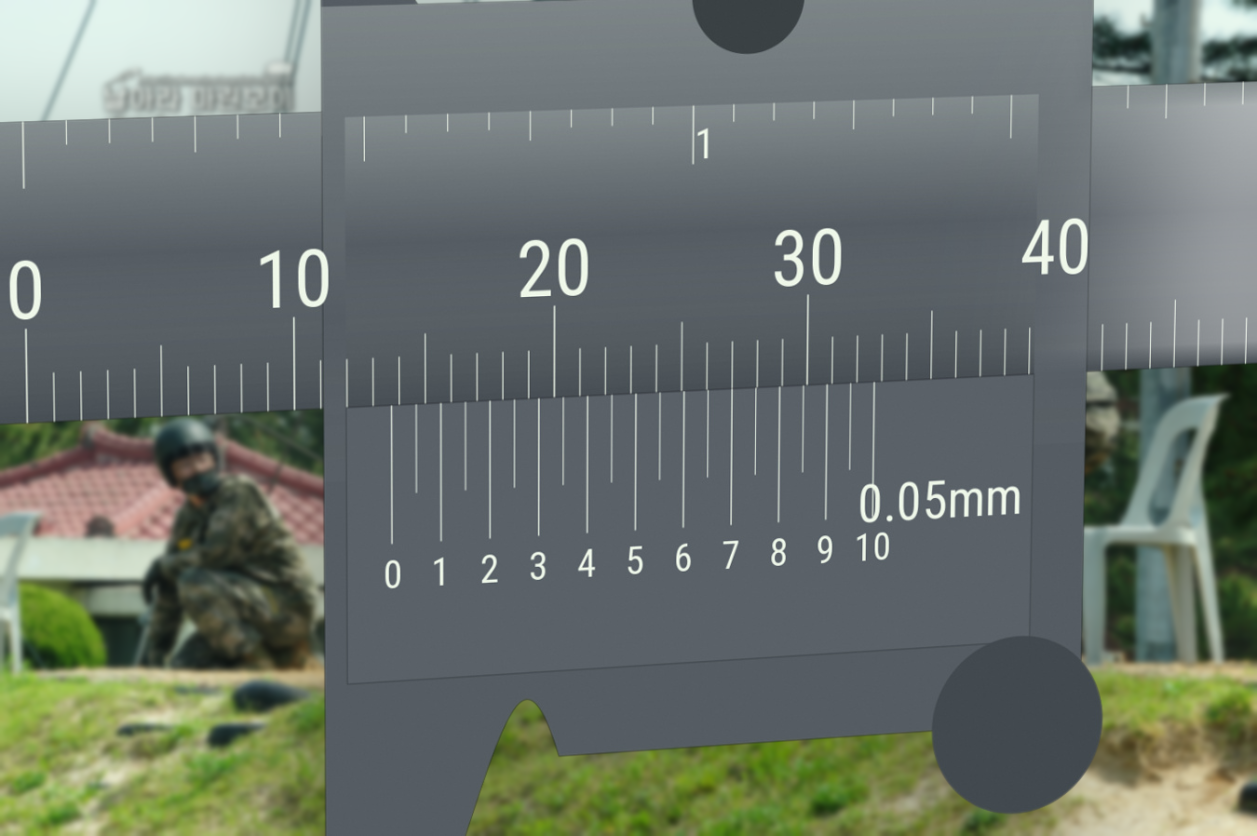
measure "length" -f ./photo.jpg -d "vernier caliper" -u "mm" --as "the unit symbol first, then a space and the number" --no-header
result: mm 13.70
